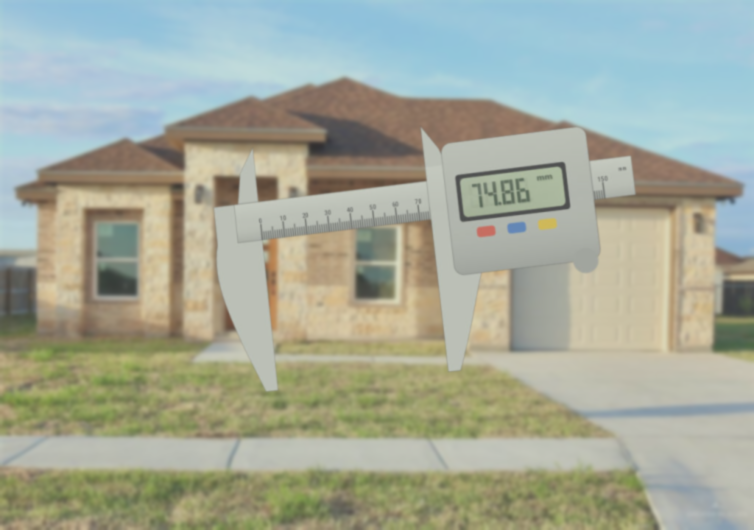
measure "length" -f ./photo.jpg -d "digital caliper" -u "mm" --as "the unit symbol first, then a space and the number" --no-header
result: mm 74.86
